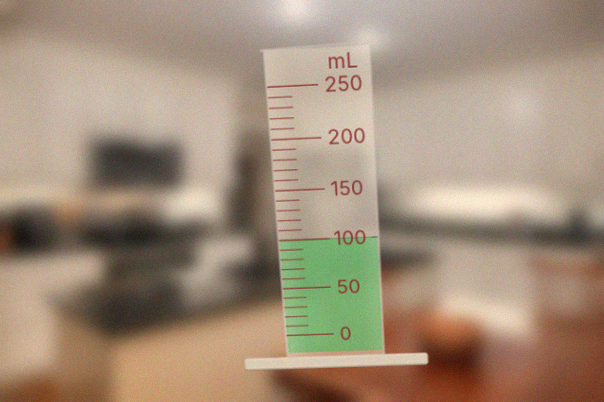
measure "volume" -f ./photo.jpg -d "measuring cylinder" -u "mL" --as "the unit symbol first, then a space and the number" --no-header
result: mL 100
